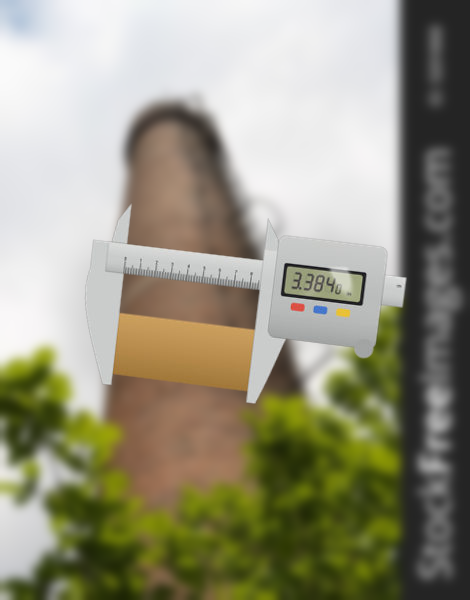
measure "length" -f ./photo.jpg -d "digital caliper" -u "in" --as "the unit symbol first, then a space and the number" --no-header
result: in 3.3840
